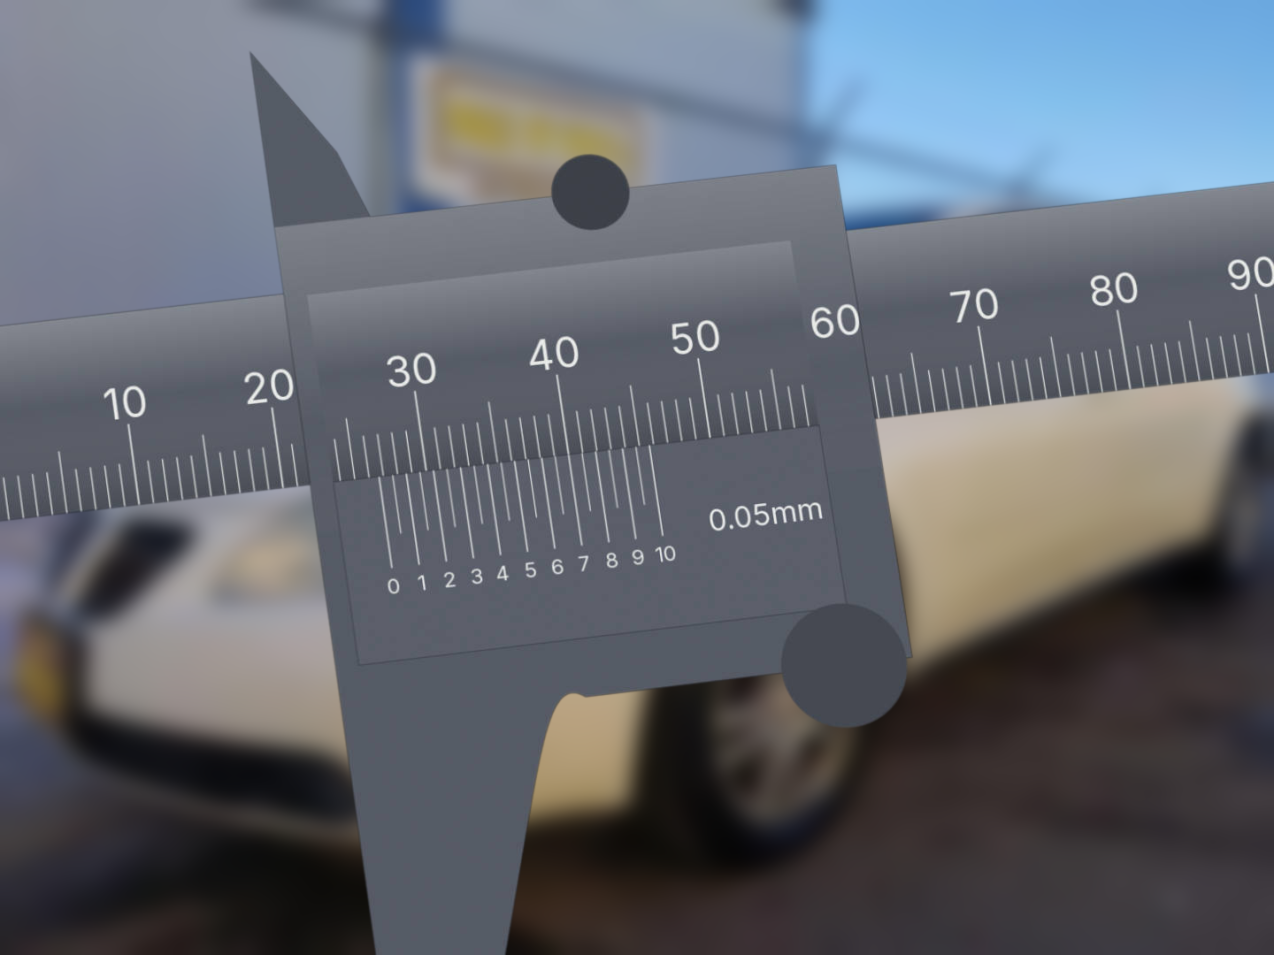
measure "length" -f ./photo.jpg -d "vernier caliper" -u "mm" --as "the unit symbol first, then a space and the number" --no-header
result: mm 26.7
